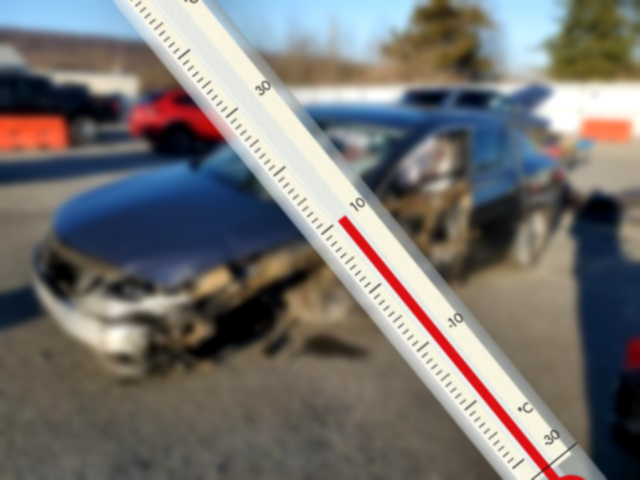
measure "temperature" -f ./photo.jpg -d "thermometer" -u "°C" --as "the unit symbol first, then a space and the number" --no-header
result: °C 10
